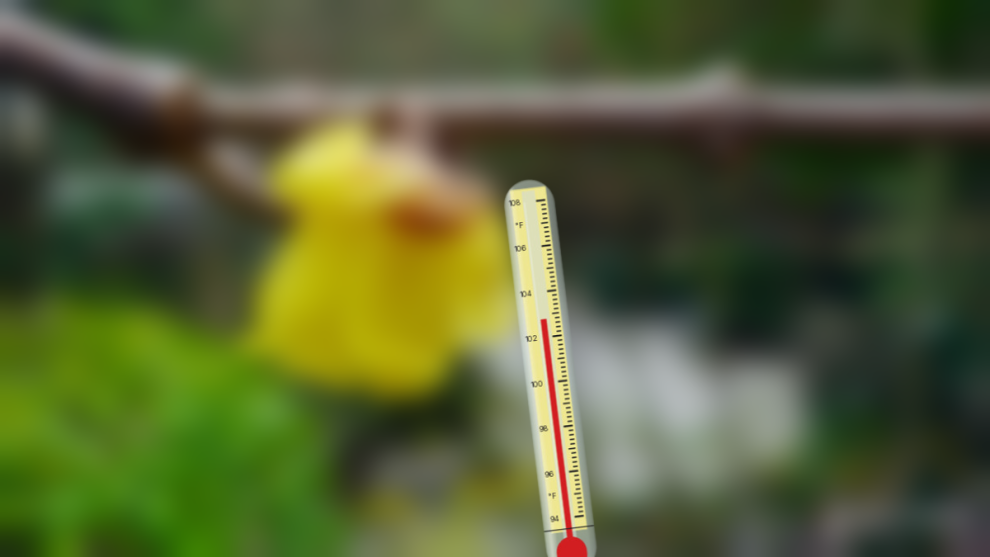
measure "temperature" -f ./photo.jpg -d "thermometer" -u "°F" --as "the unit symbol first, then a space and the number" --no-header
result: °F 102.8
